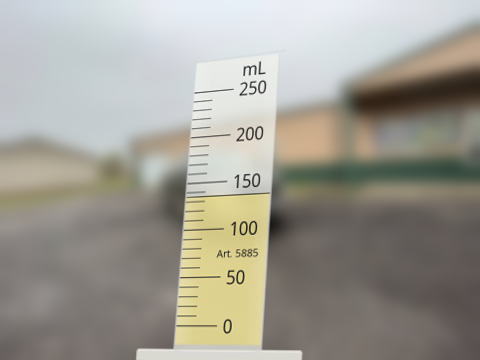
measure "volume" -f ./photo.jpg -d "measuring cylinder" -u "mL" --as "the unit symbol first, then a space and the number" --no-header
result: mL 135
